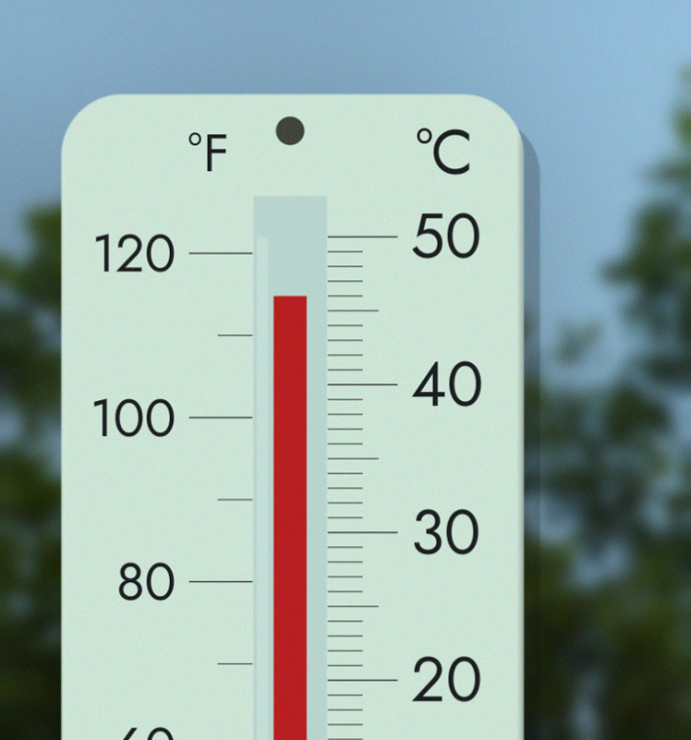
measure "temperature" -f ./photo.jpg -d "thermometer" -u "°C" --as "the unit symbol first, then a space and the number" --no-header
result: °C 46
